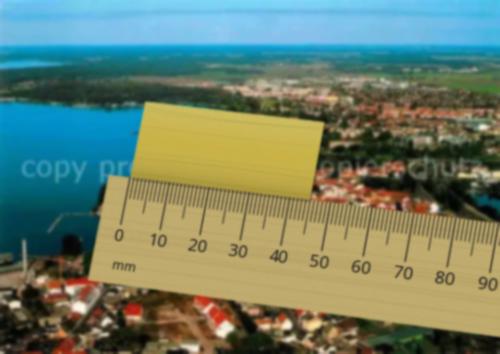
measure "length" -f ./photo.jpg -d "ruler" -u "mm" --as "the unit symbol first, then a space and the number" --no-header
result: mm 45
